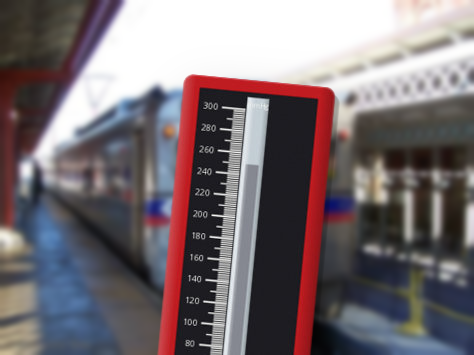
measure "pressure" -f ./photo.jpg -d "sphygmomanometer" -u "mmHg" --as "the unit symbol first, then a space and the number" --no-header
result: mmHg 250
